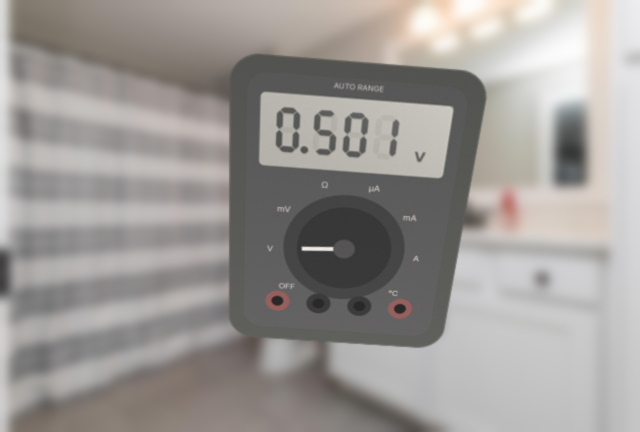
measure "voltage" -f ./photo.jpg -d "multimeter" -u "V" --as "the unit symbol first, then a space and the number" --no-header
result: V 0.501
